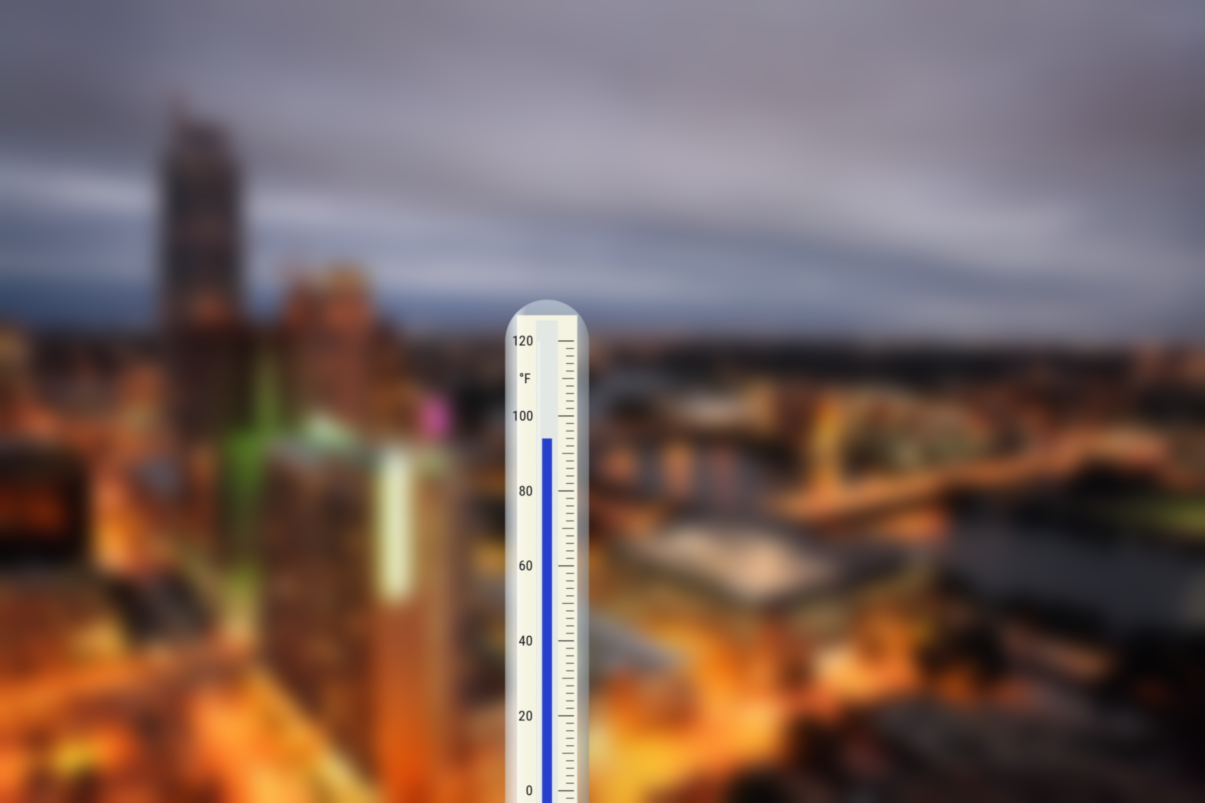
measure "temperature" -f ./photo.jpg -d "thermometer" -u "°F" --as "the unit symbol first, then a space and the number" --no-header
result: °F 94
